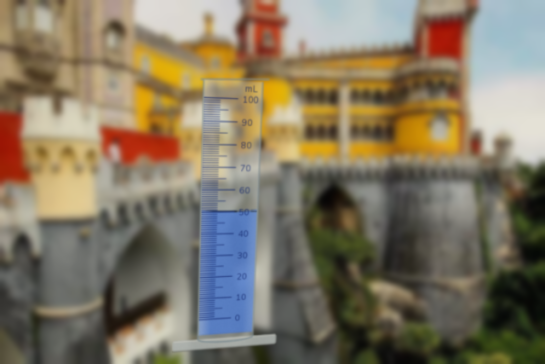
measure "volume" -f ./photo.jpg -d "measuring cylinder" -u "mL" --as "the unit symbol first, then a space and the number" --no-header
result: mL 50
